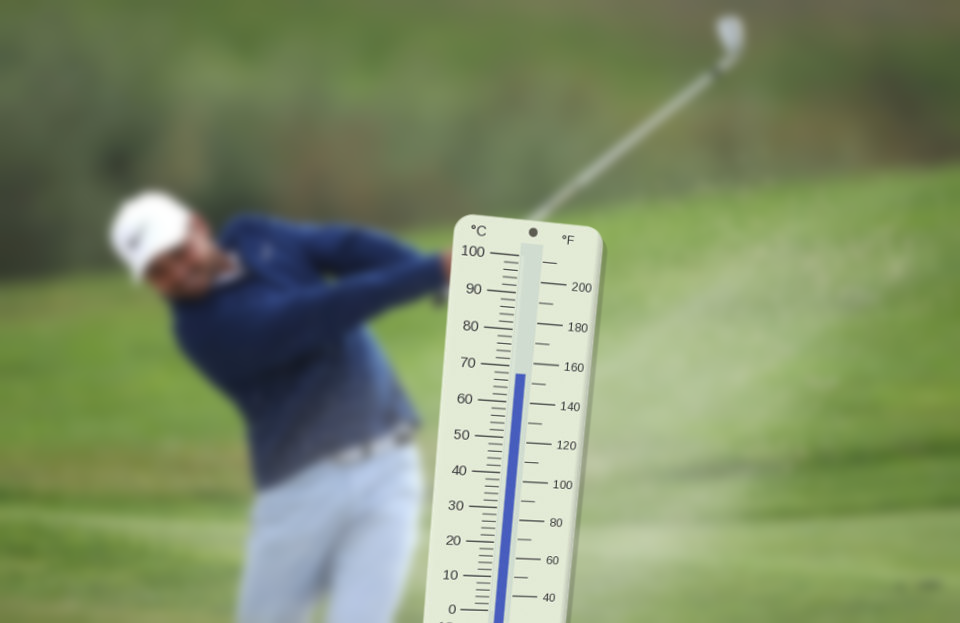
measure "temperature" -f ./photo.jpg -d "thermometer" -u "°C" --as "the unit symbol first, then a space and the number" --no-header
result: °C 68
